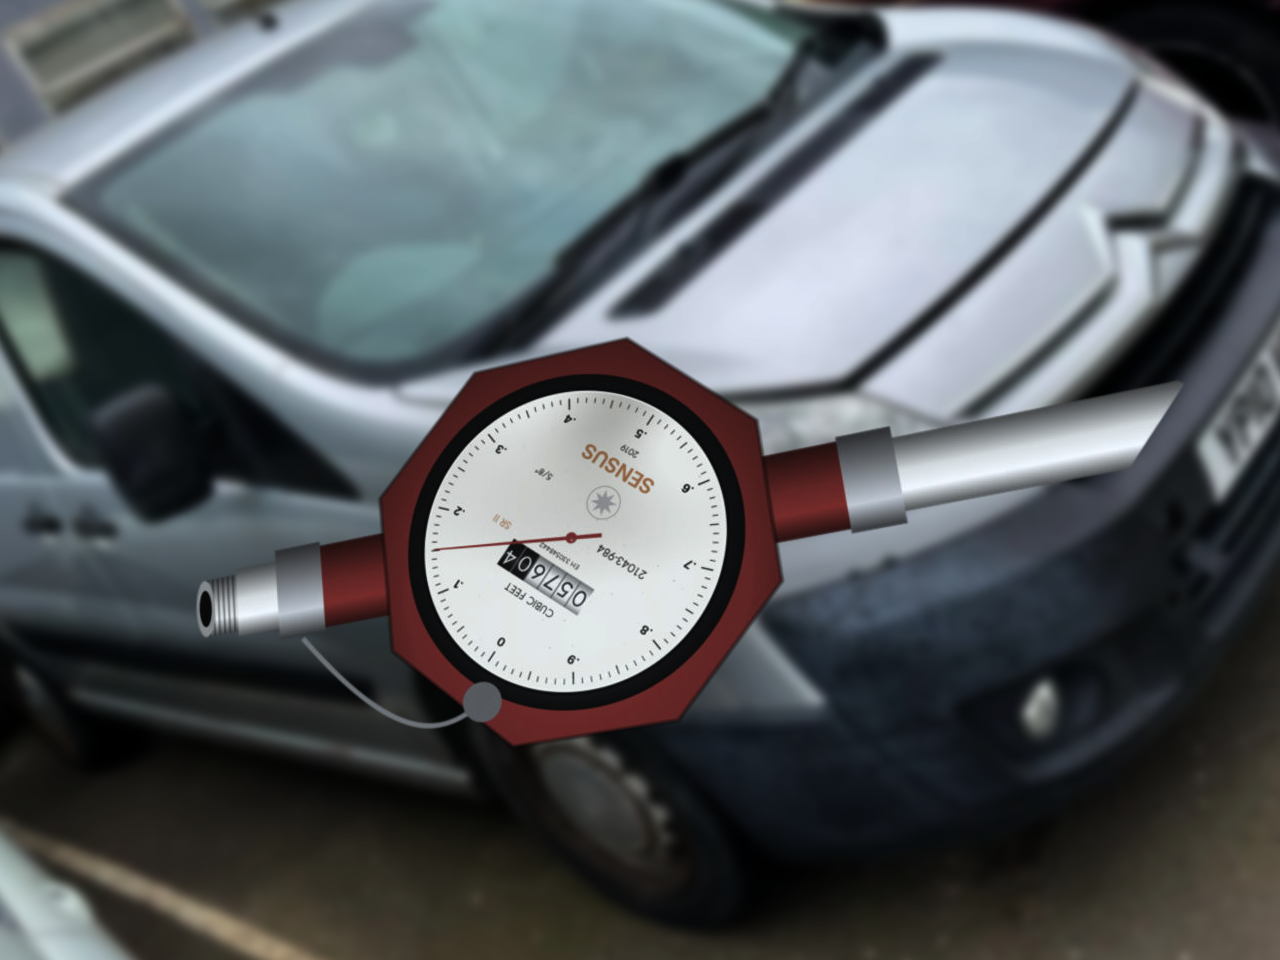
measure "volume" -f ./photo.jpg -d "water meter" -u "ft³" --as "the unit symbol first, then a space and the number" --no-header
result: ft³ 57604.15
